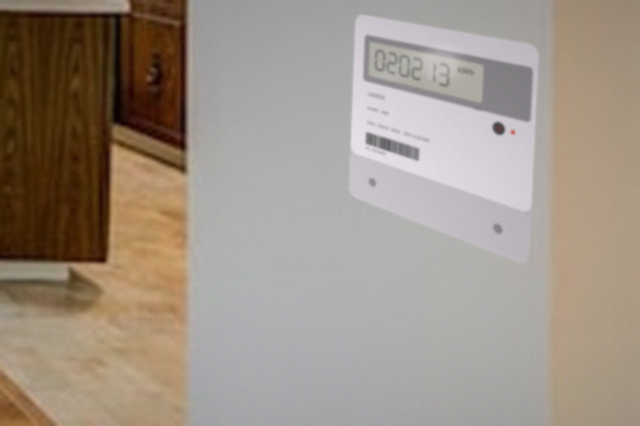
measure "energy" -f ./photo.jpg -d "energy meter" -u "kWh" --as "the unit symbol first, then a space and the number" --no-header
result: kWh 20213
